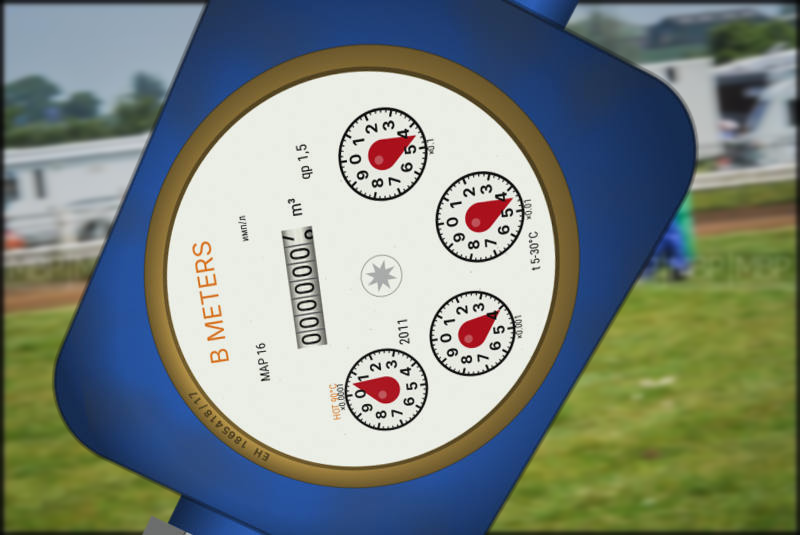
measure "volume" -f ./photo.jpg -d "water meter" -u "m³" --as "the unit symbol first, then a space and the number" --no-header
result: m³ 7.4440
